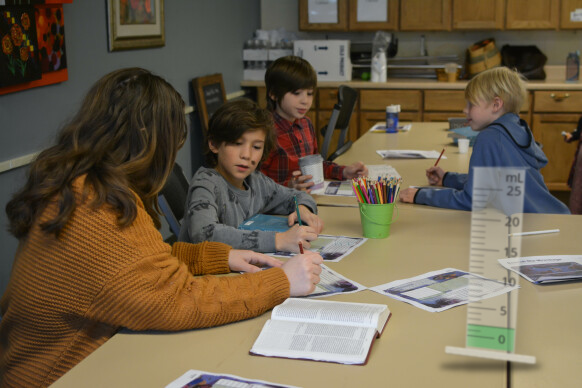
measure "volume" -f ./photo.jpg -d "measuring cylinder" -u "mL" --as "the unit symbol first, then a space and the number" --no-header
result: mL 2
